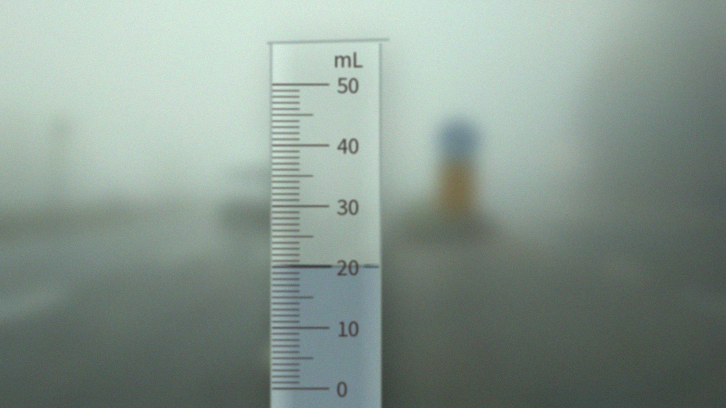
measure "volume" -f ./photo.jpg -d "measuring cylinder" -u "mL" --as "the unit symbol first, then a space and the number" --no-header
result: mL 20
